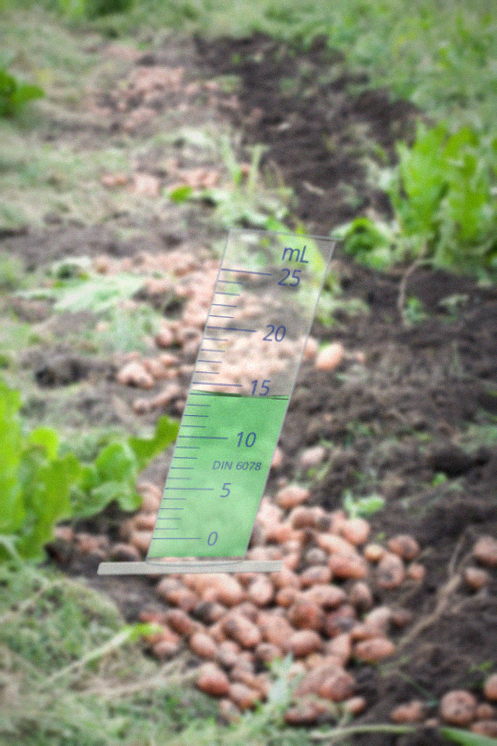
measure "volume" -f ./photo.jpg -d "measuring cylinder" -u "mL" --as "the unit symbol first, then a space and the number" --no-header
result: mL 14
